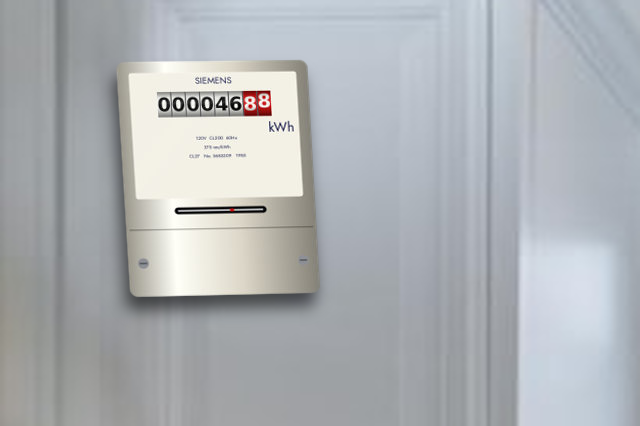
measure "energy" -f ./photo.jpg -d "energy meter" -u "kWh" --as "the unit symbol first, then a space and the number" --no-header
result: kWh 46.88
